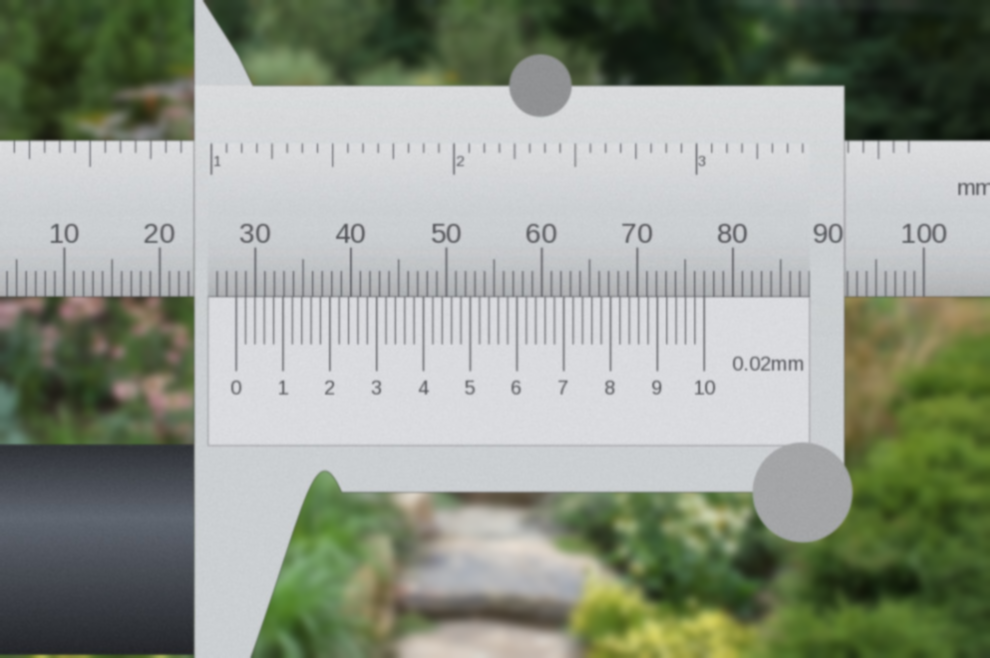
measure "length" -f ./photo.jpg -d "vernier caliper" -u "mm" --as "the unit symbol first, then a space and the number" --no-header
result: mm 28.0
